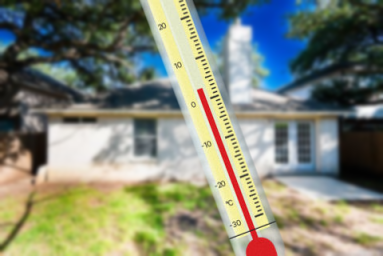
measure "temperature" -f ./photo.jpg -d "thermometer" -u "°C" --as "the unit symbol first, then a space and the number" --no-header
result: °C 3
